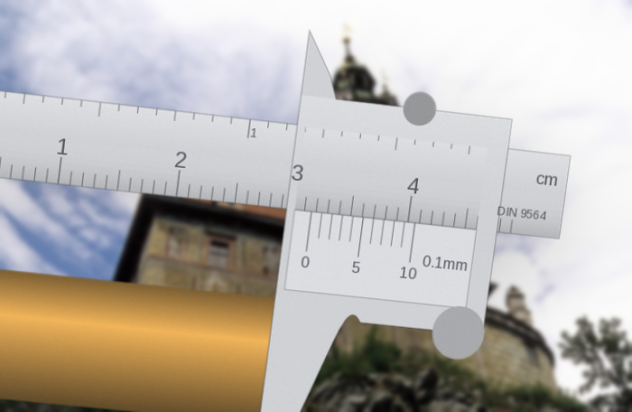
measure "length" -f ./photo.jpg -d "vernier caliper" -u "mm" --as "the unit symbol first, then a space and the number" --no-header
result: mm 31.6
